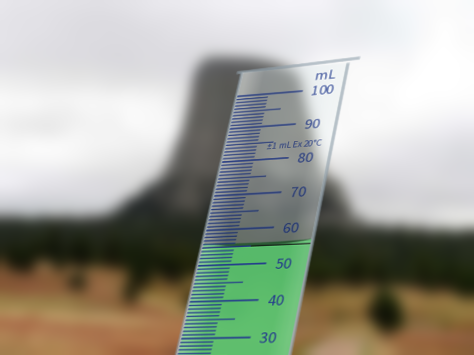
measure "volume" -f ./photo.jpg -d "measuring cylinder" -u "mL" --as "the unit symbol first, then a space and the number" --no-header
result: mL 55
